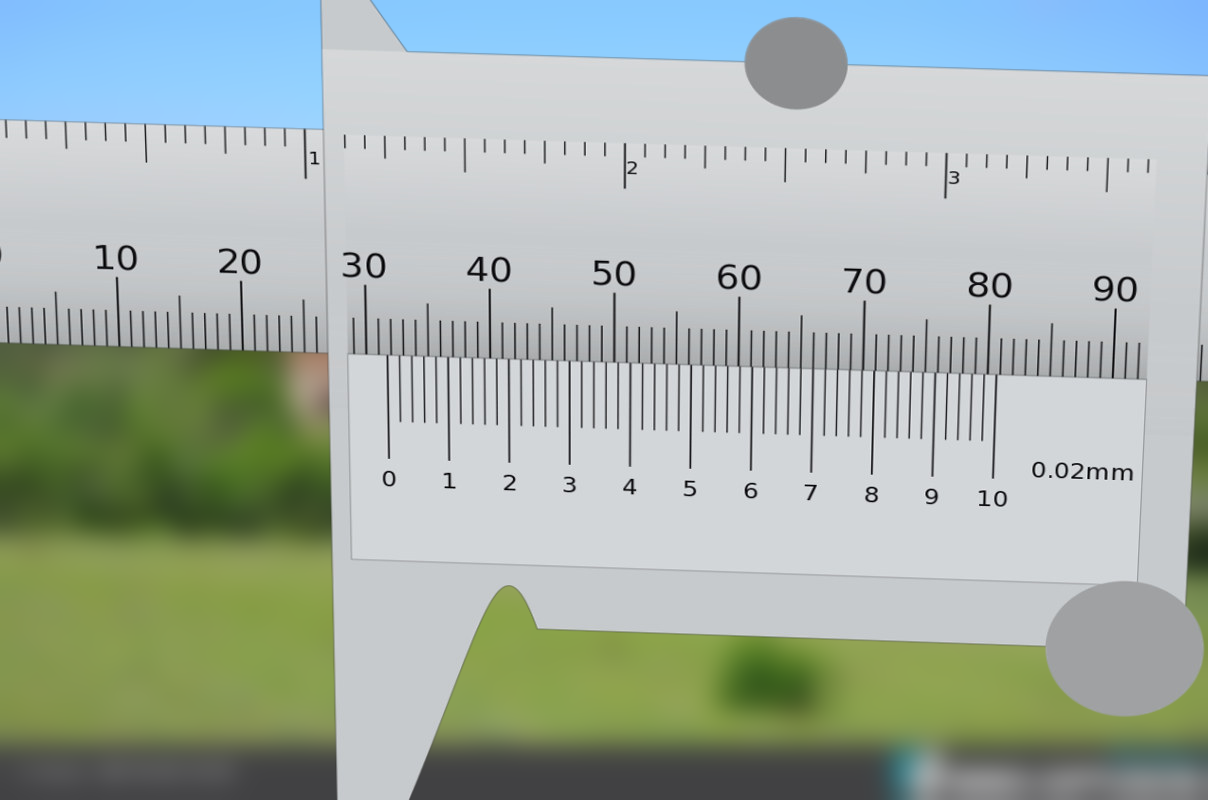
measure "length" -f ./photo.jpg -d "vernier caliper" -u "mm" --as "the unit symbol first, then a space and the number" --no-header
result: mm 31.7
